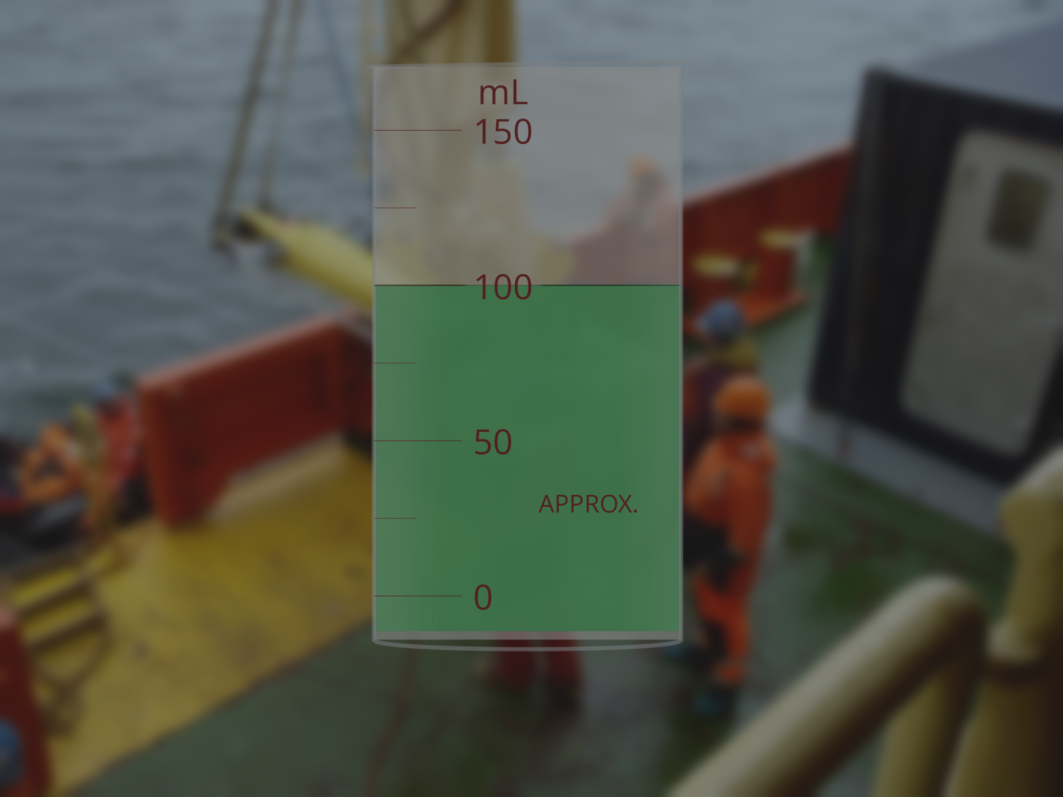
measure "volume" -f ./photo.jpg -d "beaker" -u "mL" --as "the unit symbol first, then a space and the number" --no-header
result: mL 100
